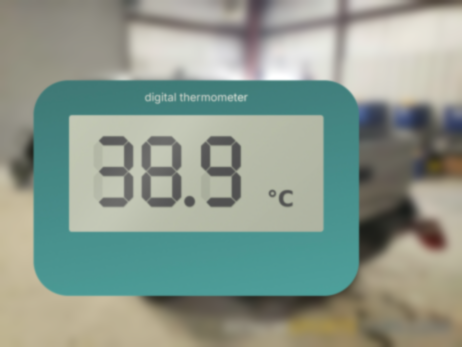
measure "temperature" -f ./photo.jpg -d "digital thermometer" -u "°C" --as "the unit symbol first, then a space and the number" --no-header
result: °C 38.9
